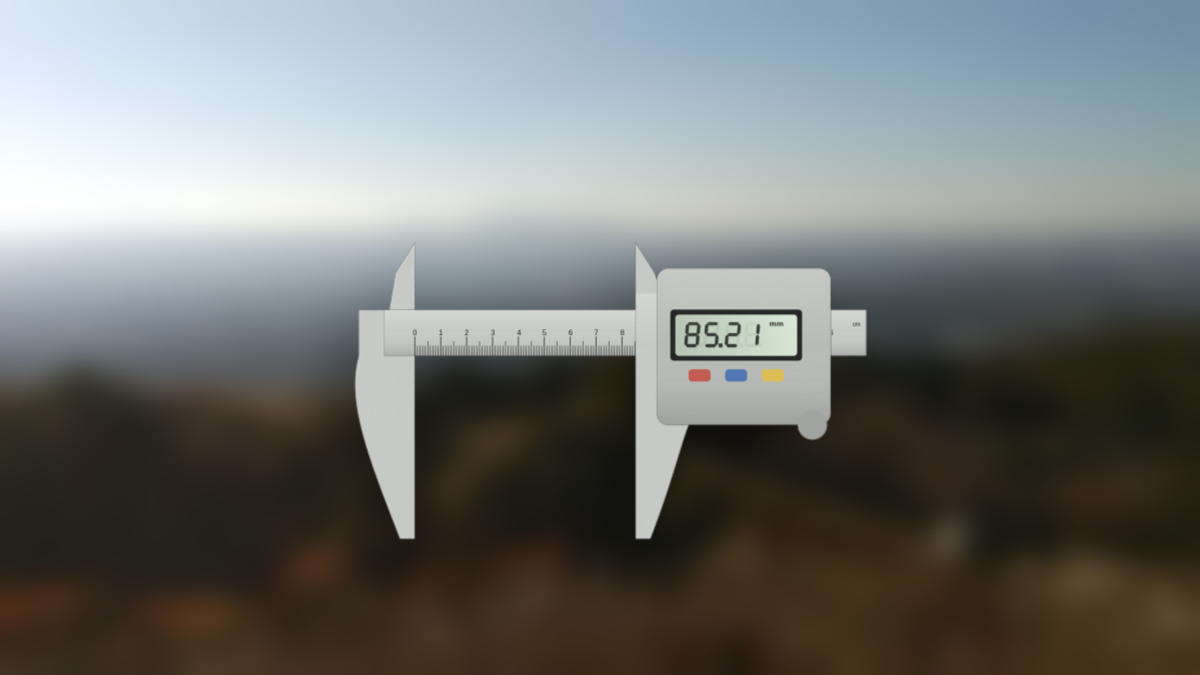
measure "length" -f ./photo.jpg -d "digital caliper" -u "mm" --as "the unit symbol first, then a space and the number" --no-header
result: mm 85.21
